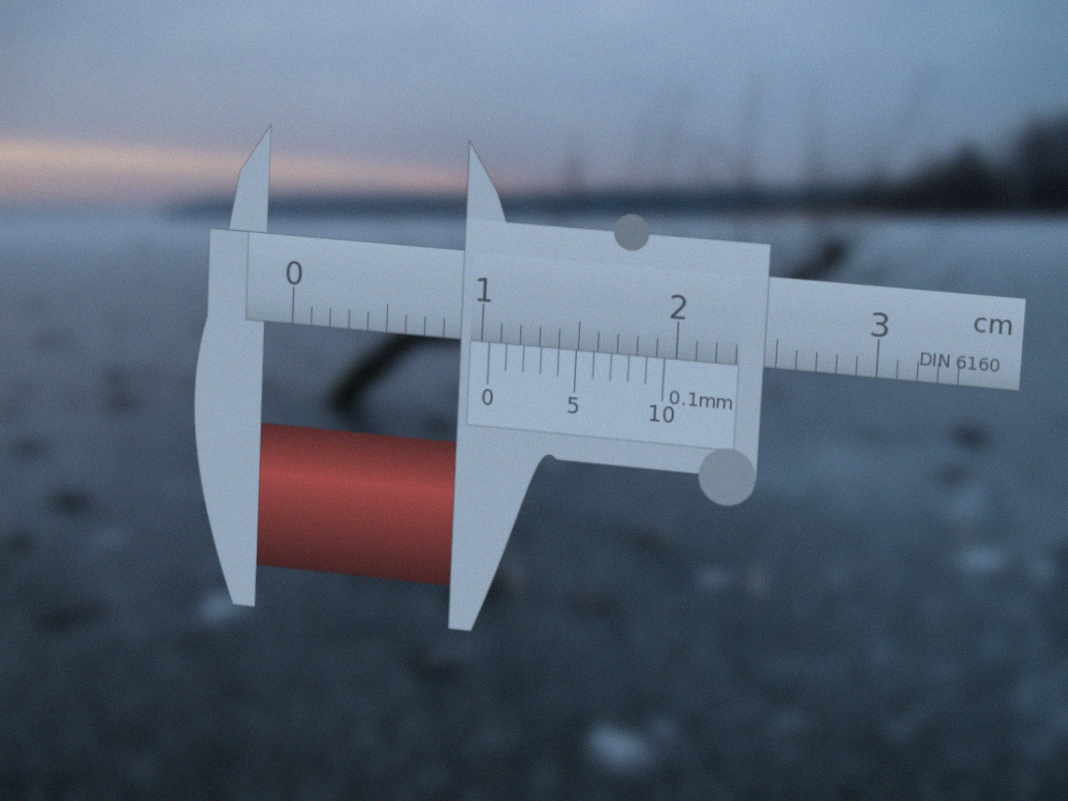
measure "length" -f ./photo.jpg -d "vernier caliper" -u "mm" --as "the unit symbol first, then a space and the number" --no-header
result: mm 10.4
